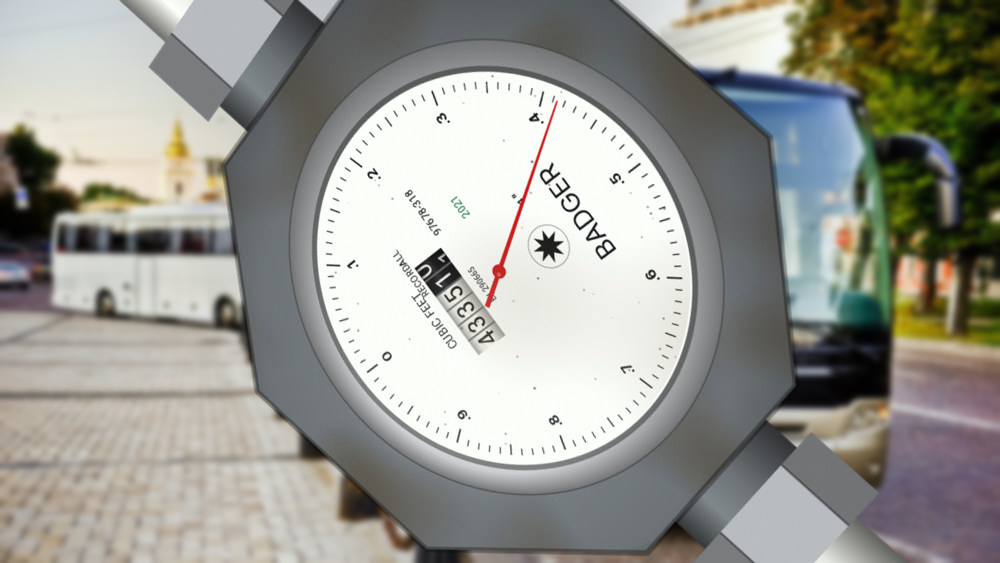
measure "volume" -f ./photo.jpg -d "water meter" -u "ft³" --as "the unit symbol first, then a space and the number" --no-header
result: ft³ 433510.41
